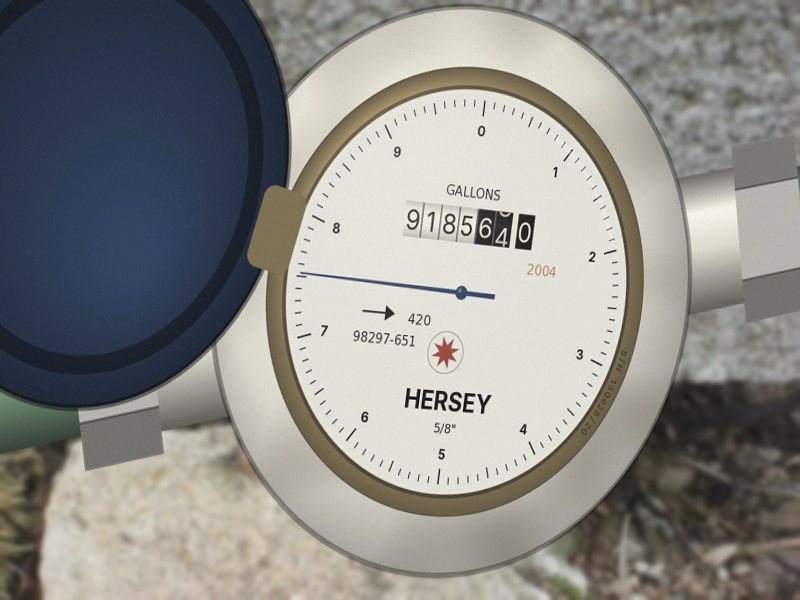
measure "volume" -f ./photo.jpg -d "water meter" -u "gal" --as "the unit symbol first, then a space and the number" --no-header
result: gal 9185637.5
